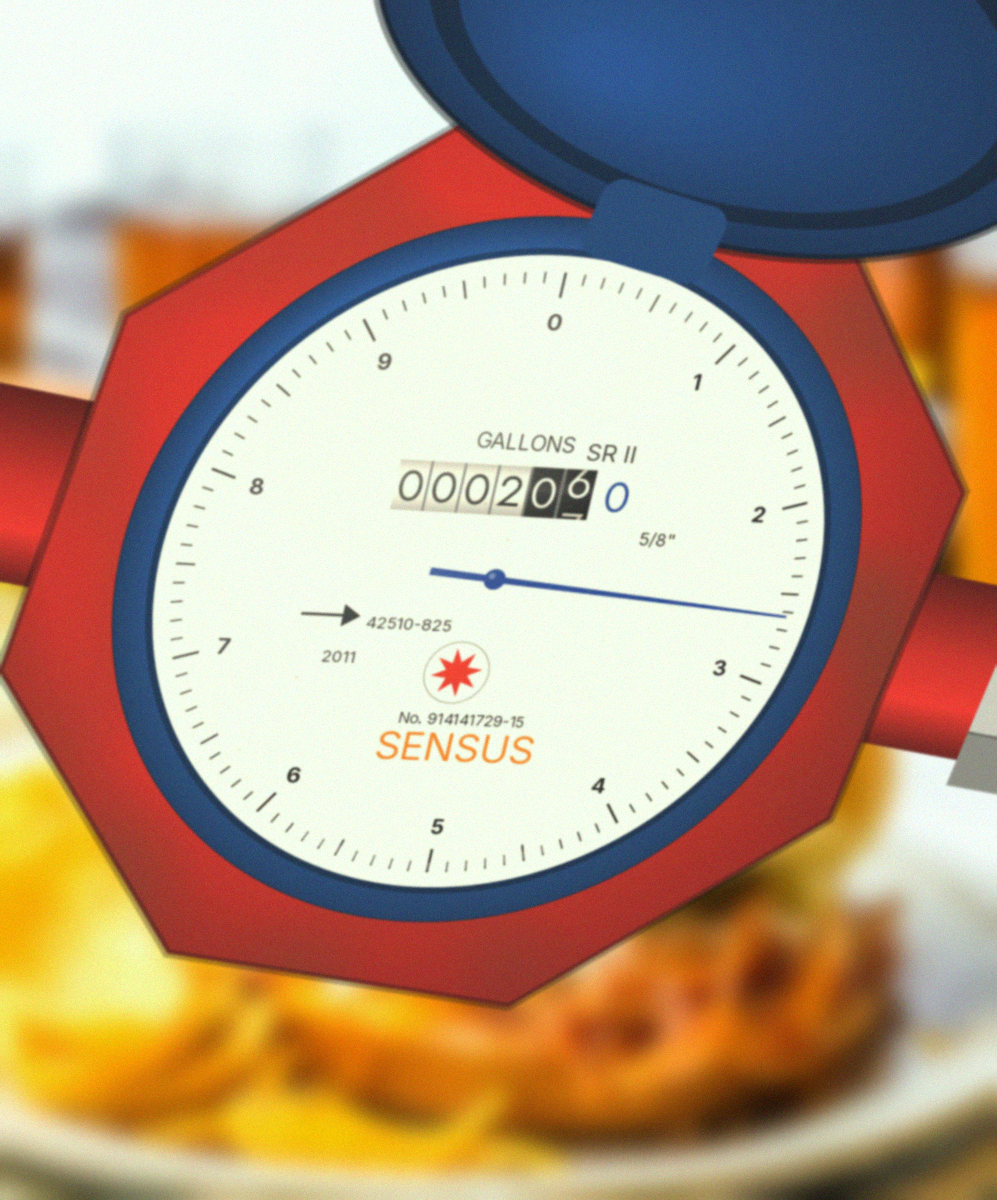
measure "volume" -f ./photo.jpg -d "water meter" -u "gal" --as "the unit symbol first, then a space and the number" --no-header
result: gal 2062.6
